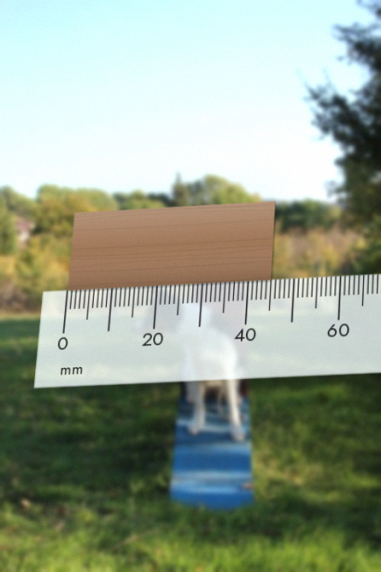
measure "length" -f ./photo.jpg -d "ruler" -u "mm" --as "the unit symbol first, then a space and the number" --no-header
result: mm 45
